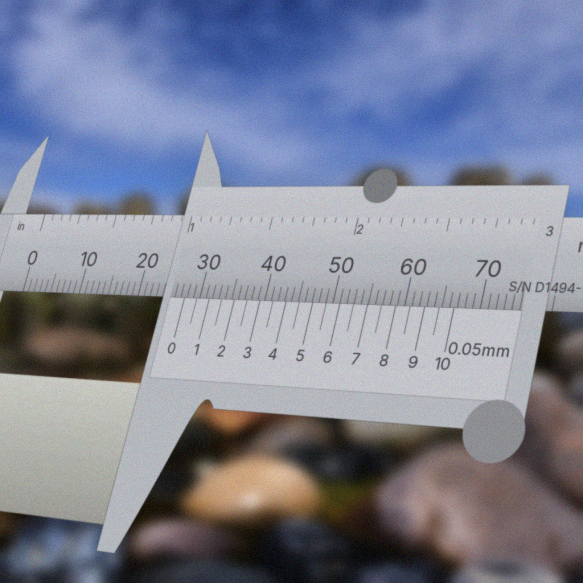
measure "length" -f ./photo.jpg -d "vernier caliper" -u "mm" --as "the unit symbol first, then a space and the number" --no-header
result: mm 27.6
